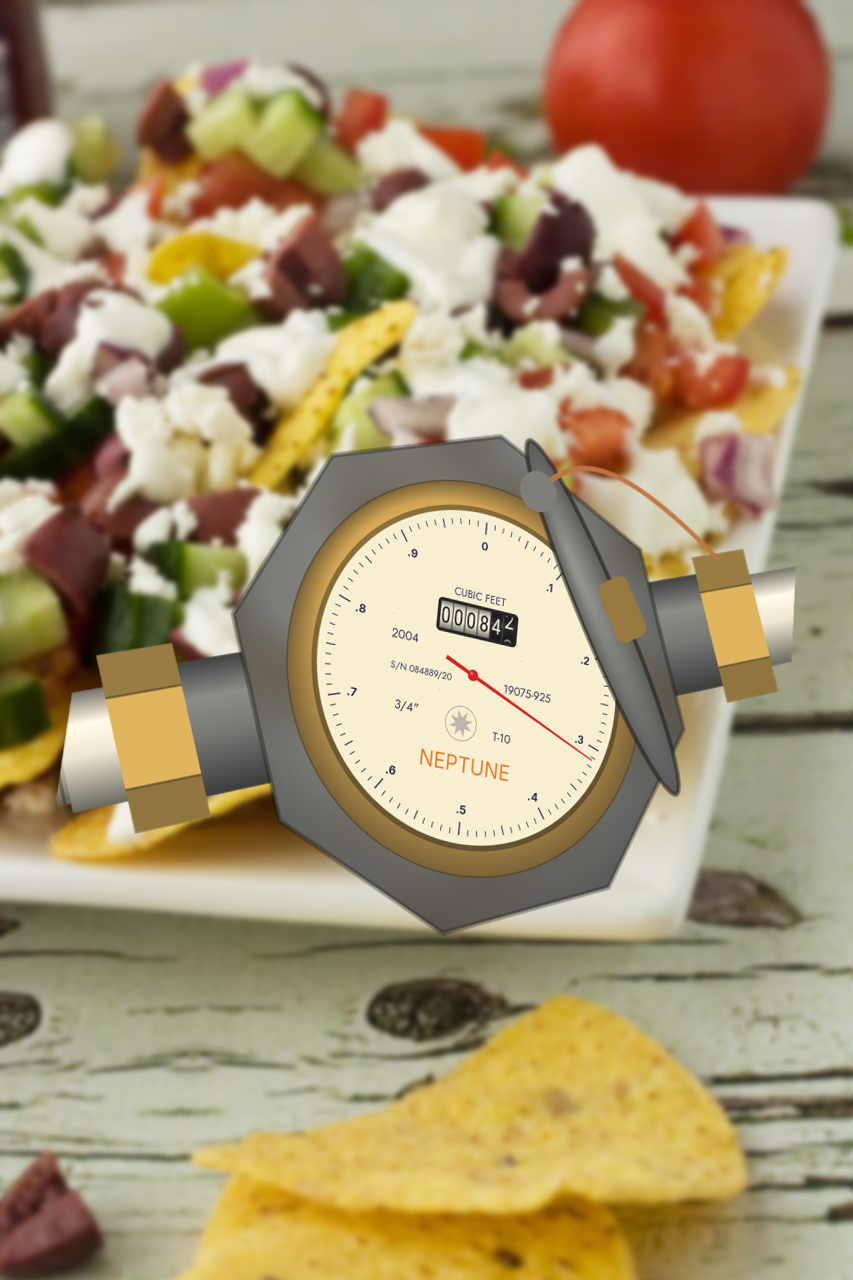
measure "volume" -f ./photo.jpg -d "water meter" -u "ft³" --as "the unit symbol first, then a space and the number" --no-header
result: ft³ 842.31
